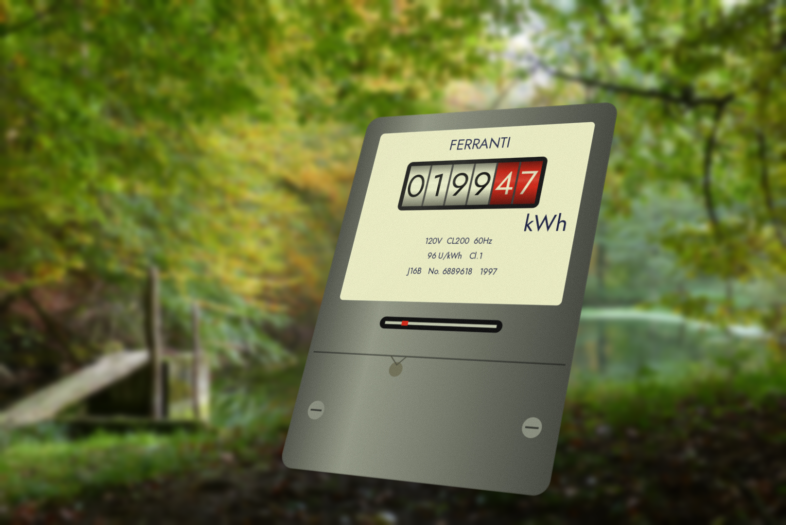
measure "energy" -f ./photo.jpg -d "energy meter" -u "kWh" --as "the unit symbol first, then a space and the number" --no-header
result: kWh 199.47
